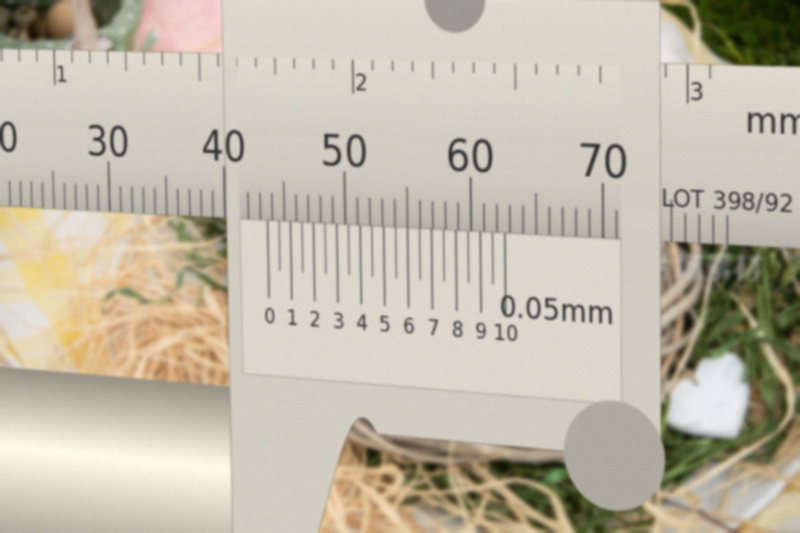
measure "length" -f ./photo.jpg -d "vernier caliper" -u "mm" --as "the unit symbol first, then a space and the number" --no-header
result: mm 43.6
